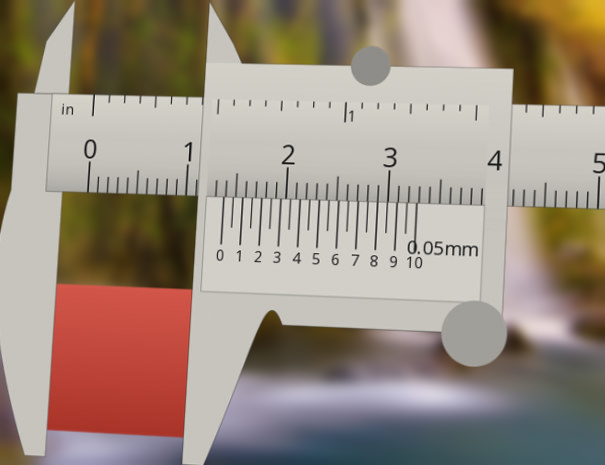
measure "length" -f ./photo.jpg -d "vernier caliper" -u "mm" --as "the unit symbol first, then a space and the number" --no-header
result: mm 13.8
